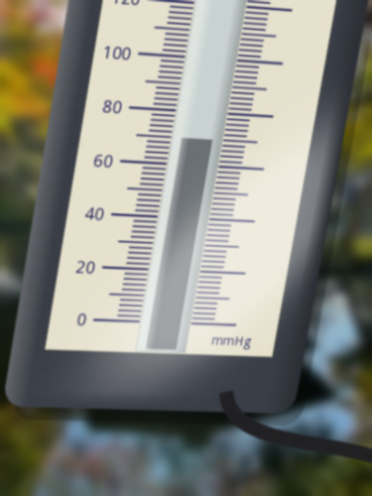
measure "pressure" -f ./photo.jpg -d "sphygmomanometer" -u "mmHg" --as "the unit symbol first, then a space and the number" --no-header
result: mmHg 70
